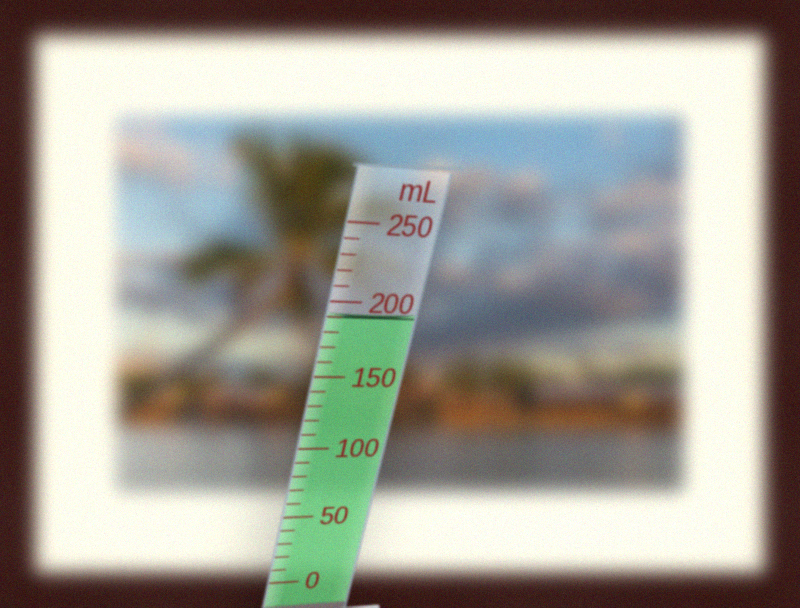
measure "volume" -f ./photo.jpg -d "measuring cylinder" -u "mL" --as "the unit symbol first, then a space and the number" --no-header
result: mL 190
